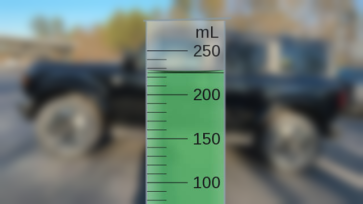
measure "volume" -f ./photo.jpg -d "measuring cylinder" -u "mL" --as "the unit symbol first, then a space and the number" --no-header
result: mL 225
